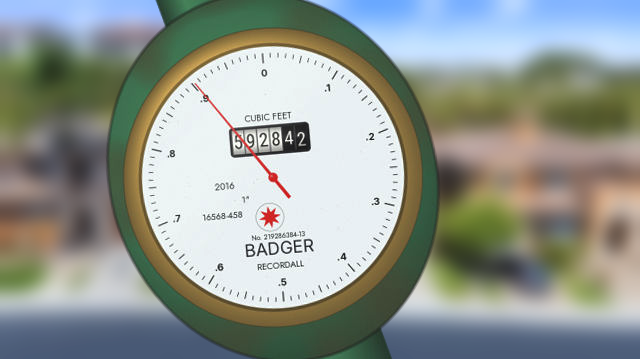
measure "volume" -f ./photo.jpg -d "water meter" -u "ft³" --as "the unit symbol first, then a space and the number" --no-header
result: ft³ 592841.90
